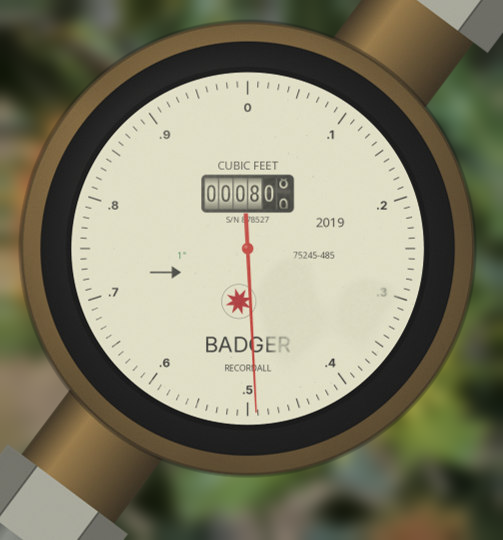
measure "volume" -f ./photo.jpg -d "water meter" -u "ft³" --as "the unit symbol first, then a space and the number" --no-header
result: ft³ 808.49
